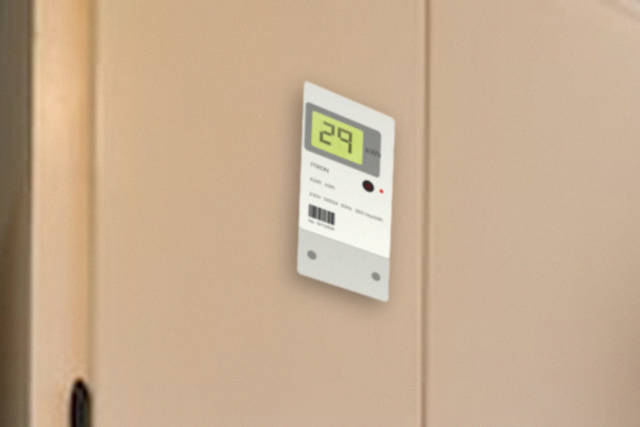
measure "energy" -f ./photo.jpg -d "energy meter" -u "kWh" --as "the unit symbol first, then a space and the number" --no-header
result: kWh 29
